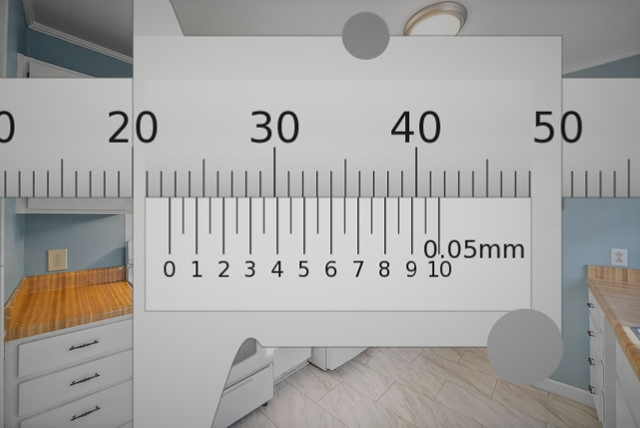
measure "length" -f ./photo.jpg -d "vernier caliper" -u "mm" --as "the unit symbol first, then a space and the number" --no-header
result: mm 22.6
